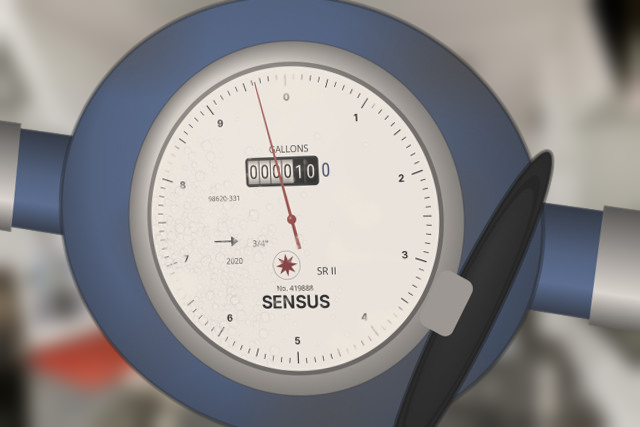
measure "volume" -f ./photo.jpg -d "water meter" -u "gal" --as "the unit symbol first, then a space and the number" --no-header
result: gal 99.6
